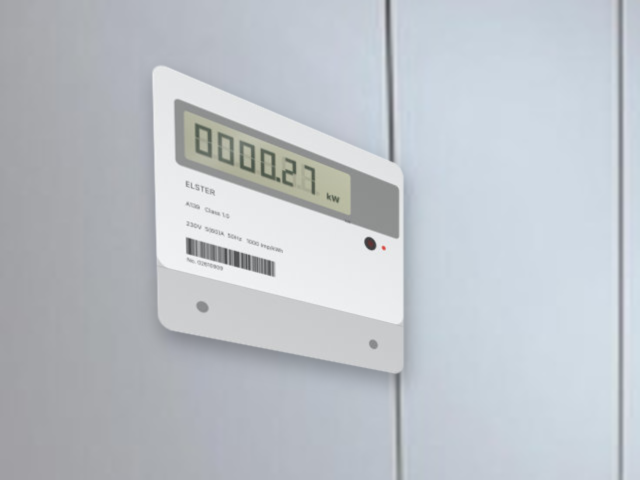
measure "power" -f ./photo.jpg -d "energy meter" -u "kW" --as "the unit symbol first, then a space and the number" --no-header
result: kW 0.27
